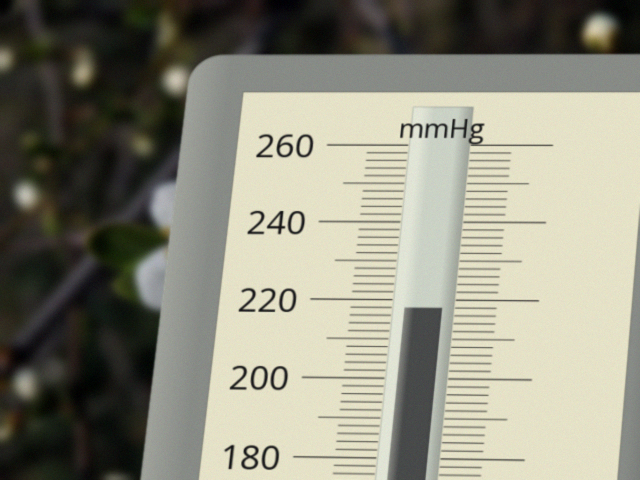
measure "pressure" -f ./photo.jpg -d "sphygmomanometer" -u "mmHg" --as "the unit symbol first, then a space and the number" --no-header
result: mmHg 218
